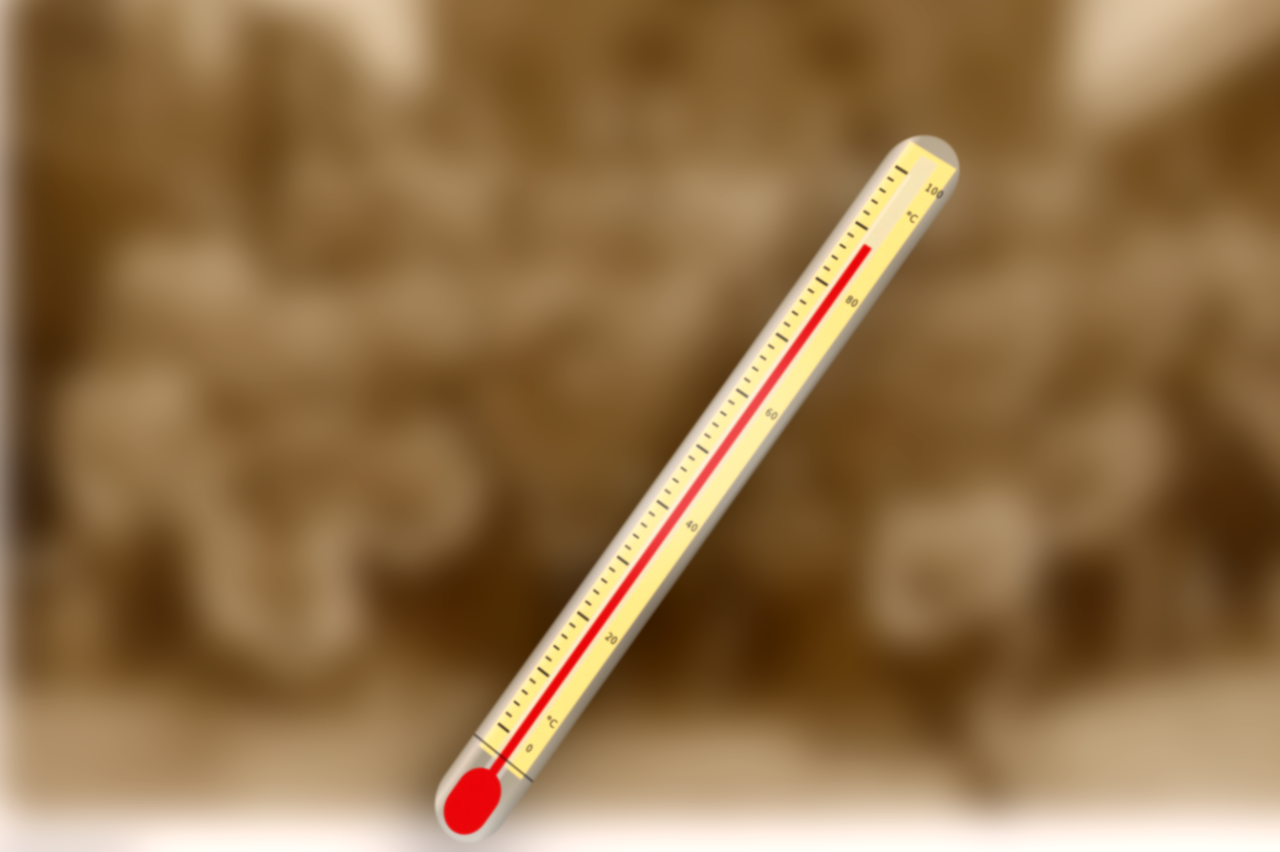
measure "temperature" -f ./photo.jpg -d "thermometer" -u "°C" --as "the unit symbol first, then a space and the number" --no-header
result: °C 88
